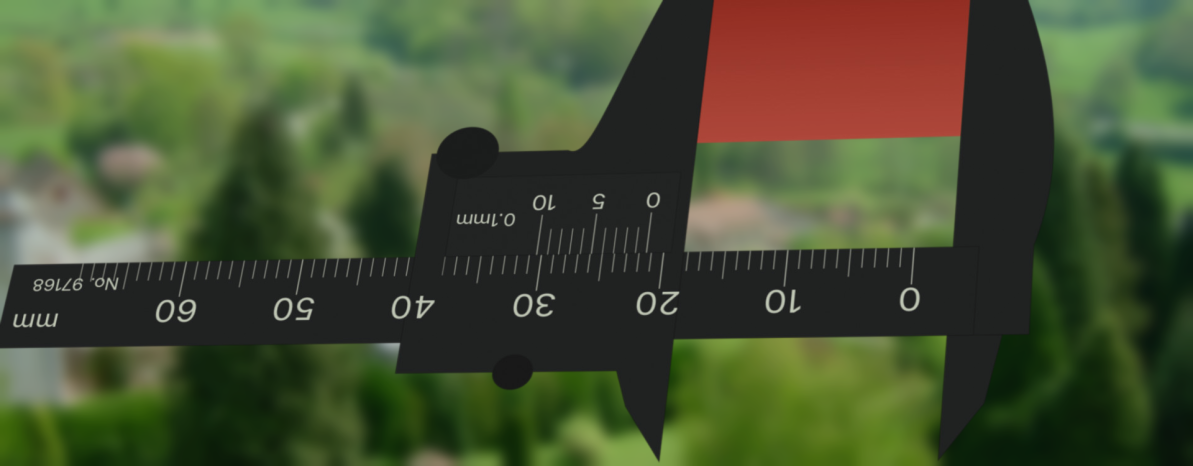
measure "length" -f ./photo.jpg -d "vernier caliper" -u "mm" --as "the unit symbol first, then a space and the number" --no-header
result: mm 21.4
